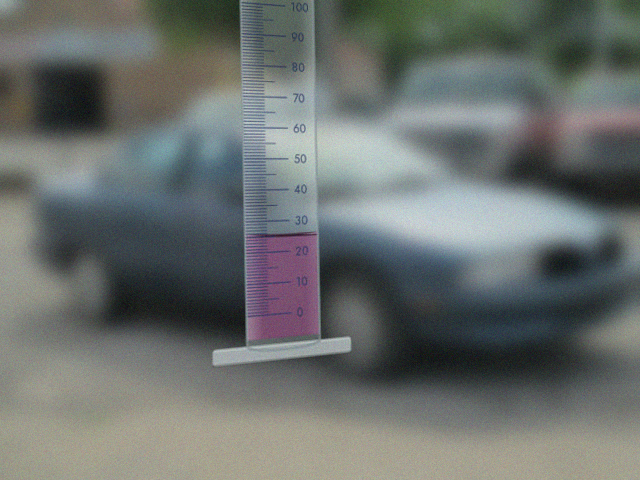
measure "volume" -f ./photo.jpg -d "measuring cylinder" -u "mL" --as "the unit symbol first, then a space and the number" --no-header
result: mL 25
